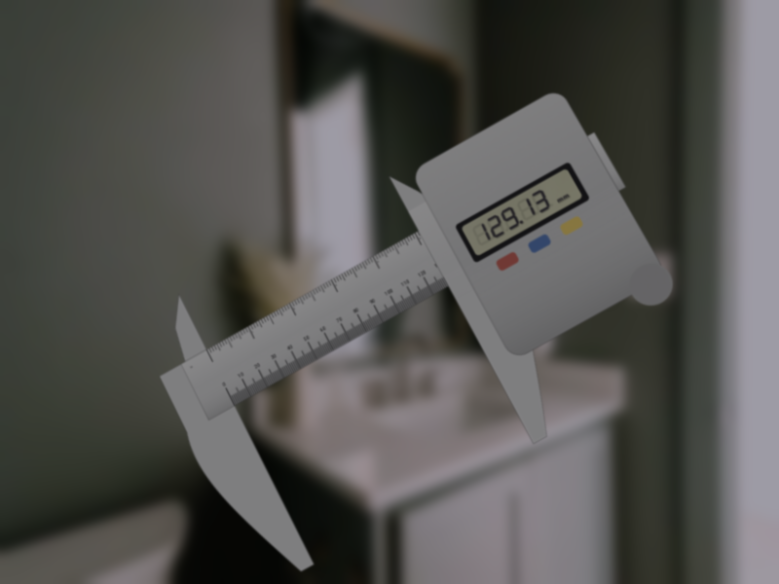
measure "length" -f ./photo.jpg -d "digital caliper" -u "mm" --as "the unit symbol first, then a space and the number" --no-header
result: mm 129.13
